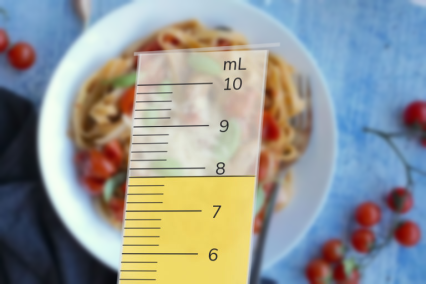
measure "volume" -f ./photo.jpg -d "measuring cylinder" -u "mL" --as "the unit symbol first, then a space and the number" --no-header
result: mL 7.8
